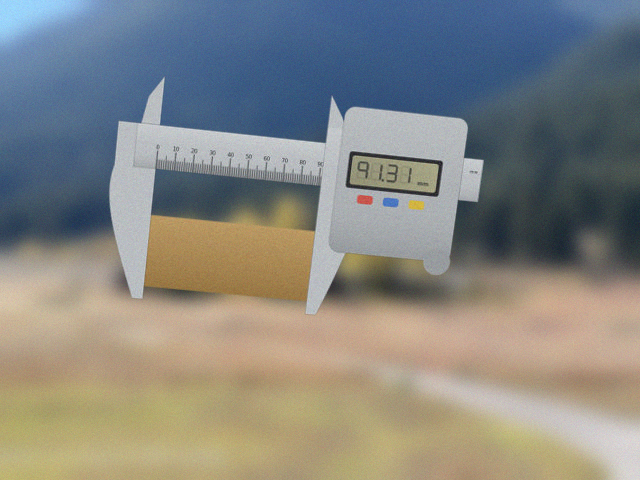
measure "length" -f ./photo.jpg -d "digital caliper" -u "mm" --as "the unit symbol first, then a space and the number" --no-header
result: mm 91.31
